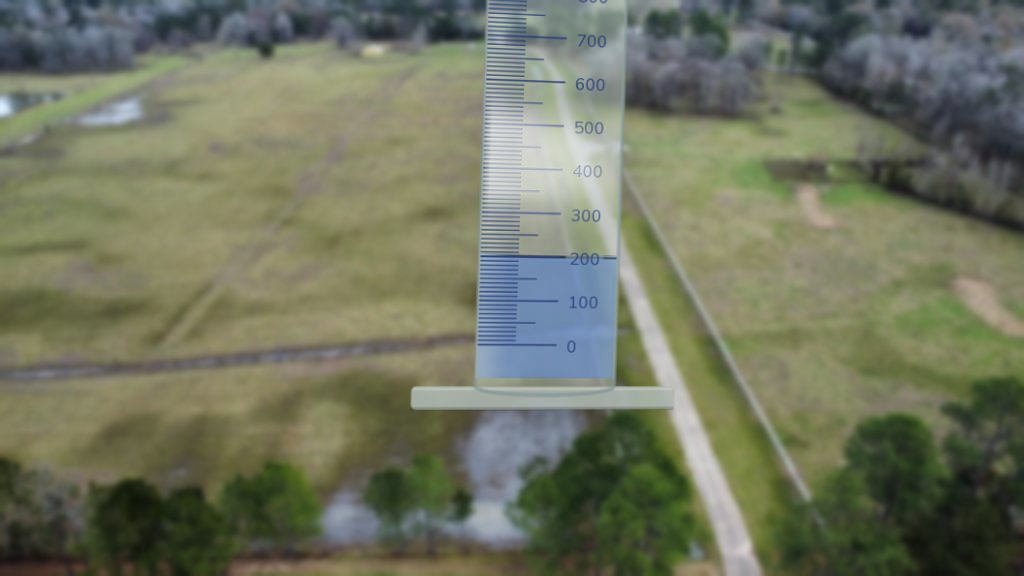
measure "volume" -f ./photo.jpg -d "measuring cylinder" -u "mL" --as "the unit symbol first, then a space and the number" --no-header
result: mL 200
